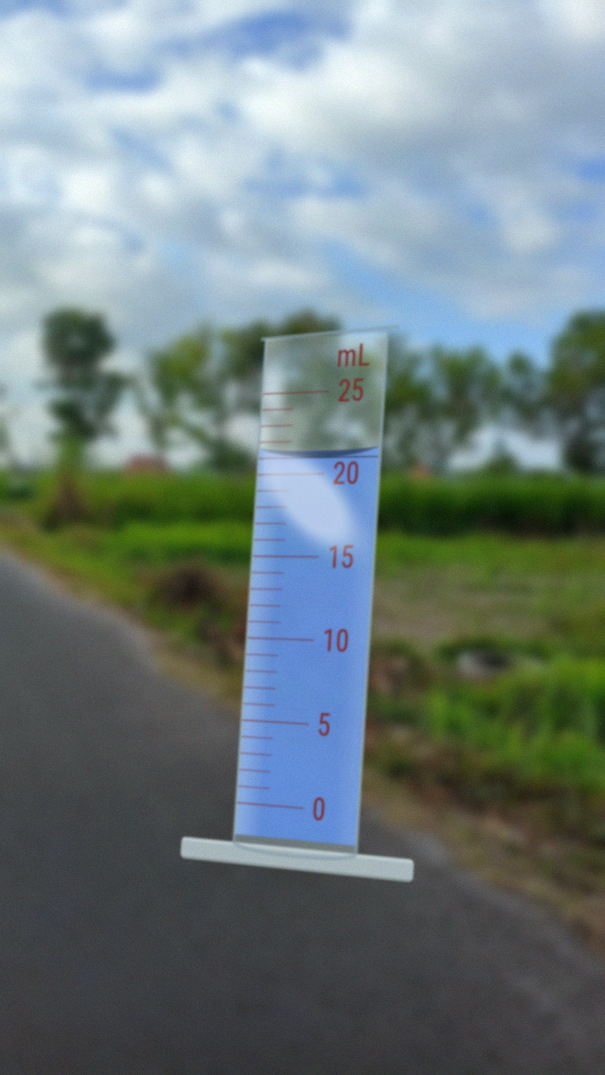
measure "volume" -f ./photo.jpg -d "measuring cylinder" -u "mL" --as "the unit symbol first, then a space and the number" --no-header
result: mL 21
